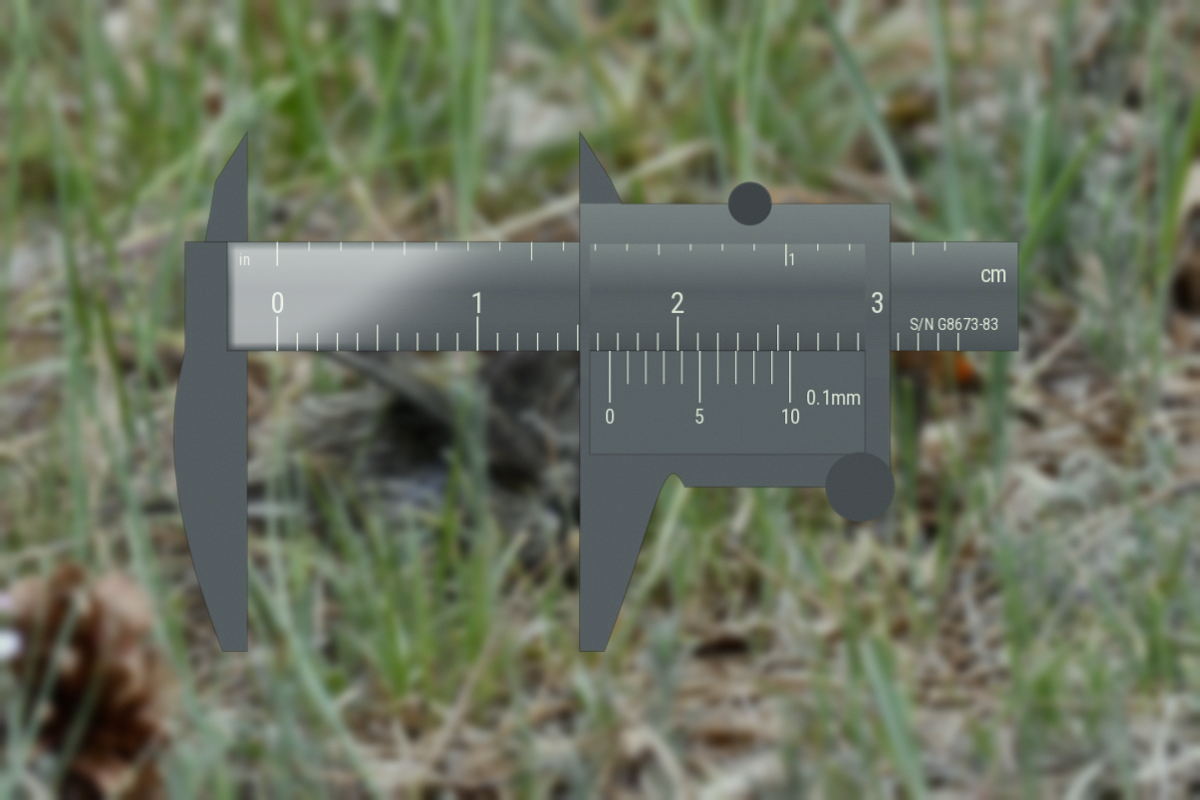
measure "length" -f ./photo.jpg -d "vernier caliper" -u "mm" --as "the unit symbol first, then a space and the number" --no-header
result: mm 16.6
